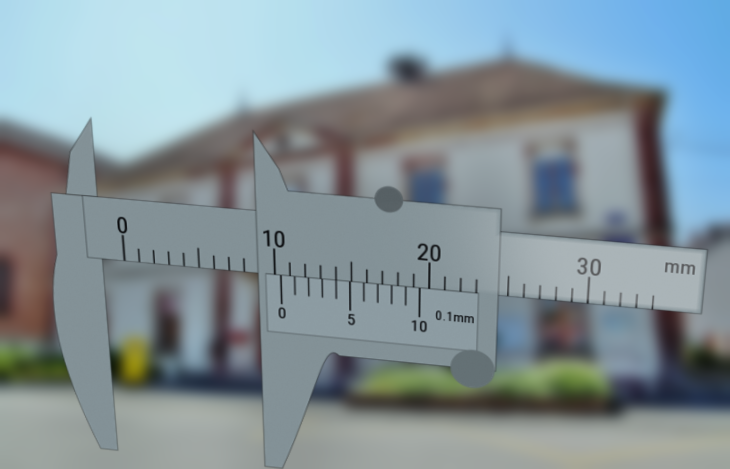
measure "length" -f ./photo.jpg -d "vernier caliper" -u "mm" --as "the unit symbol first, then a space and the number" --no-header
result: mm 10.4
